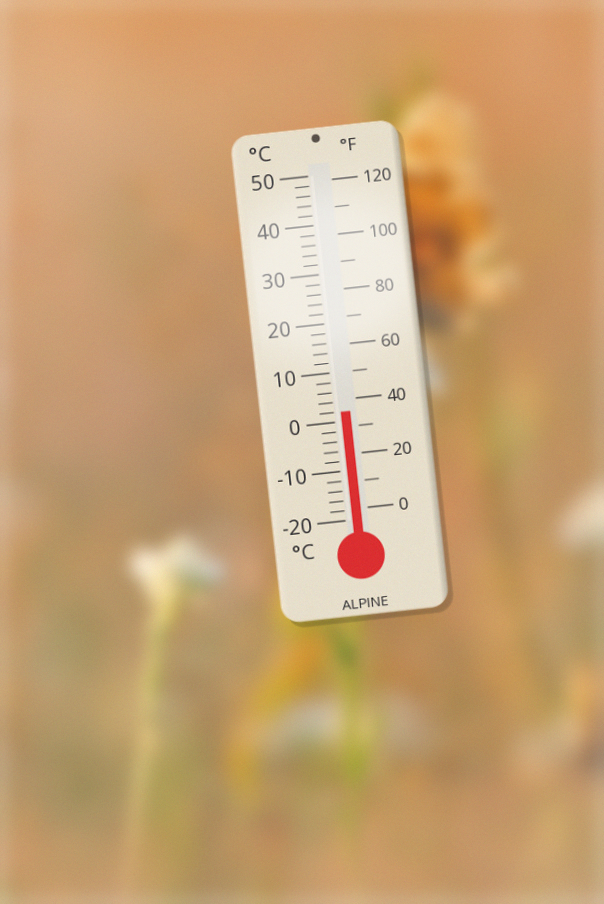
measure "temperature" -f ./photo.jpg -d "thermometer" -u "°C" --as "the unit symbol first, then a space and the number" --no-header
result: °C 2
